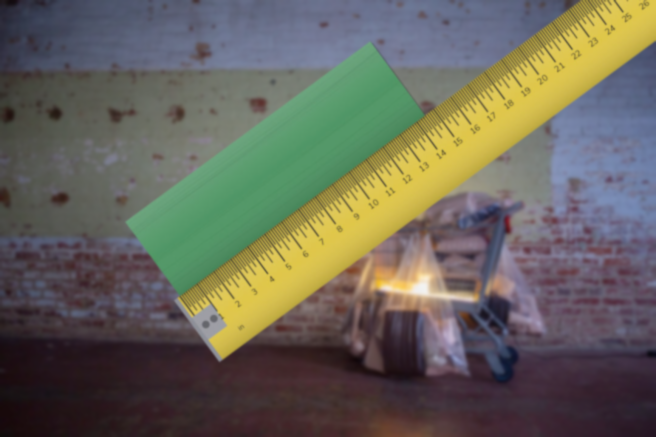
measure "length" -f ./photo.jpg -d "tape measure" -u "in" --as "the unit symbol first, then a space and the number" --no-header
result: in 14.5
